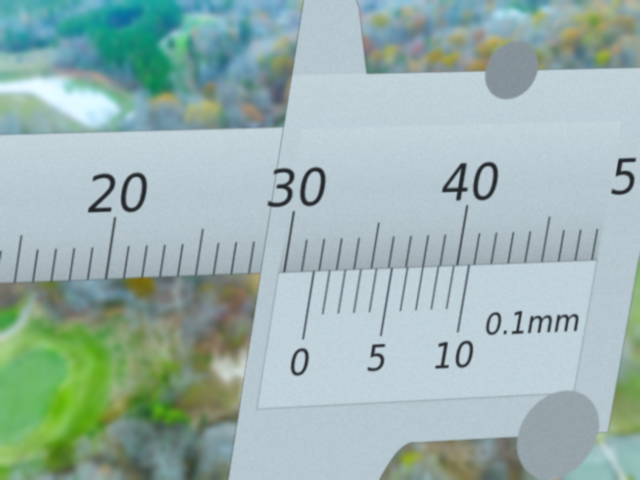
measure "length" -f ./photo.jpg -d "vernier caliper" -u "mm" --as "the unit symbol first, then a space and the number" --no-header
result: mm 31.7
